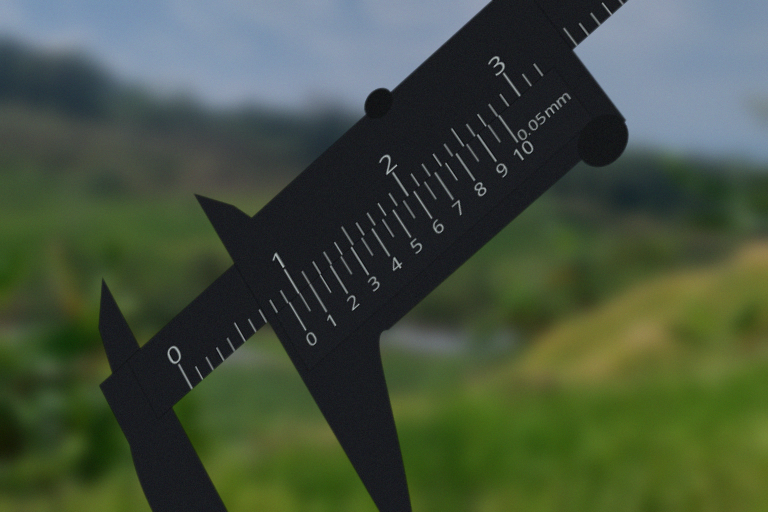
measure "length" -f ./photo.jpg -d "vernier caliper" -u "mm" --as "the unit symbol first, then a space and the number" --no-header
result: mm 9.1
